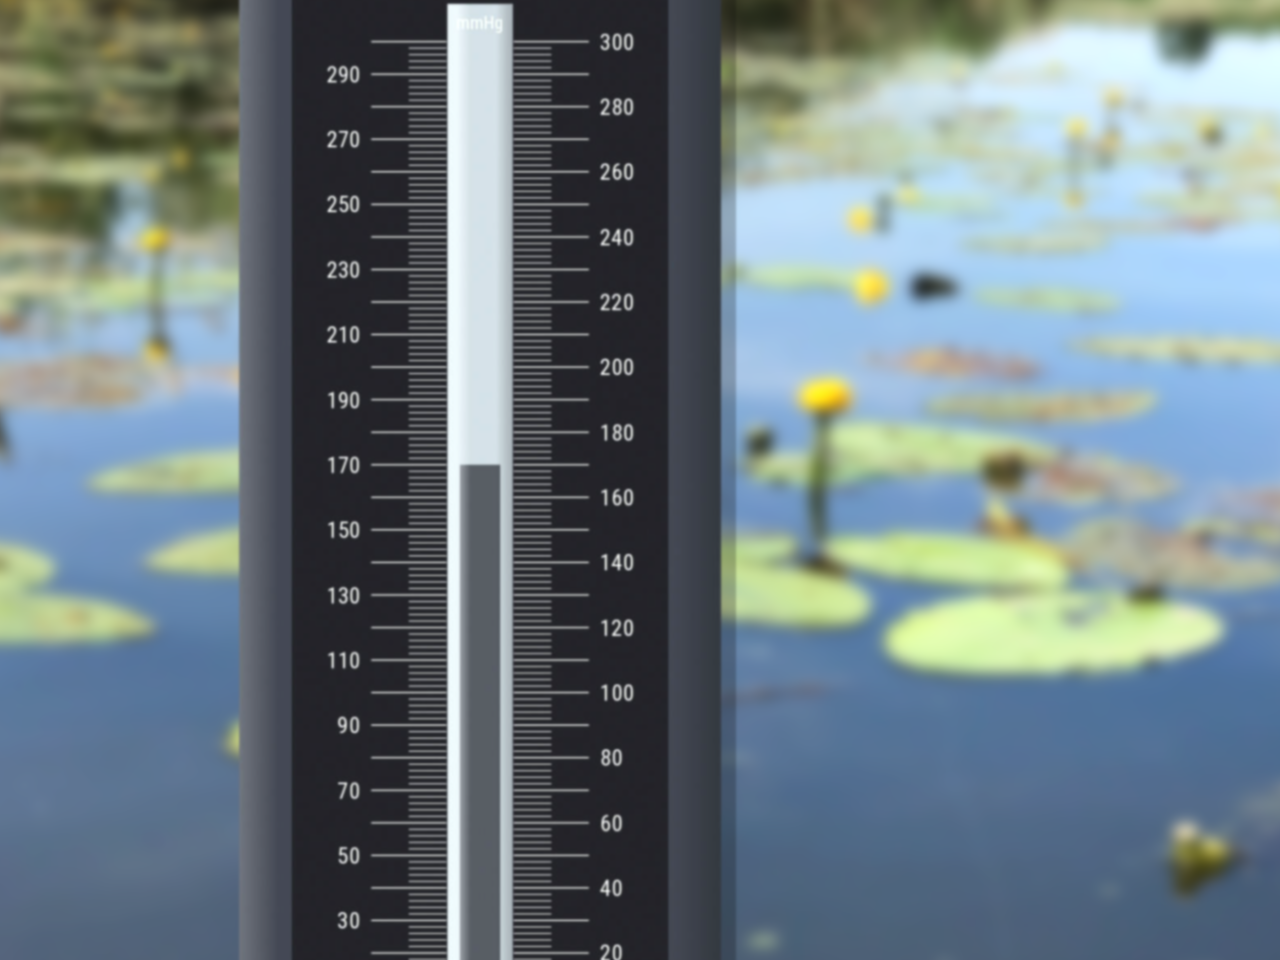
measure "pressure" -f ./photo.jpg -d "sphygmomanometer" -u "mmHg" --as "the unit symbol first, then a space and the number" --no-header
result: mmHg 170
